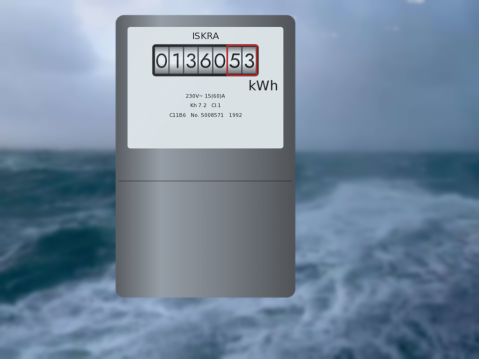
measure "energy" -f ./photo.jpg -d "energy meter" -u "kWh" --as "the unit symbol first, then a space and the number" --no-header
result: kWh 1360.53
